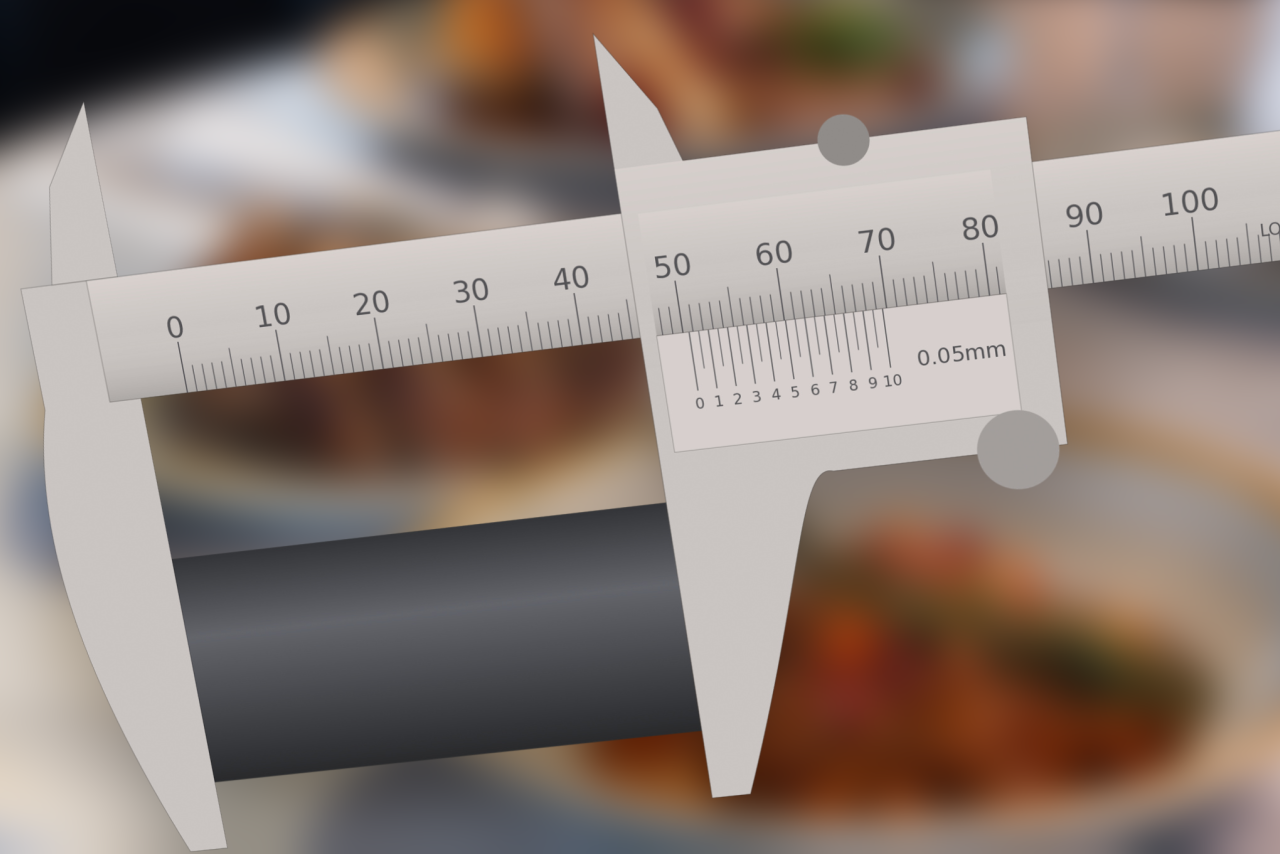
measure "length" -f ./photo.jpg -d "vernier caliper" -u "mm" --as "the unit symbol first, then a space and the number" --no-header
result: mm 50.6
